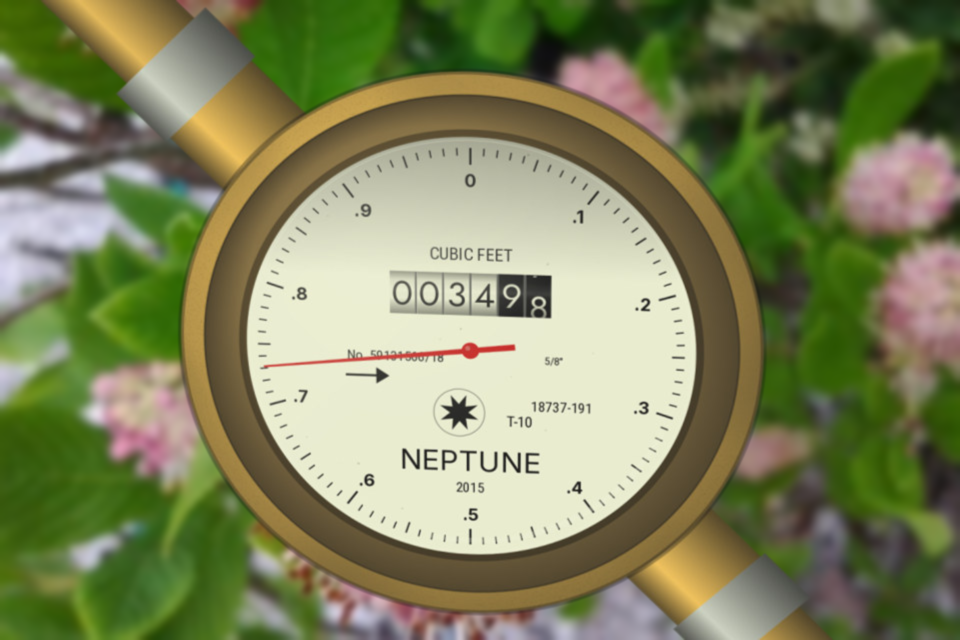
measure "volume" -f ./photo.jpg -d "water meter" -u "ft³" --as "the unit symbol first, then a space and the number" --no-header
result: ft³ 3497.73
